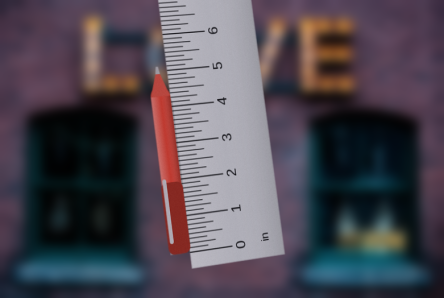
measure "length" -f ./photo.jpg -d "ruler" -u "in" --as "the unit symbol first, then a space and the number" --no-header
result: in 5.125
